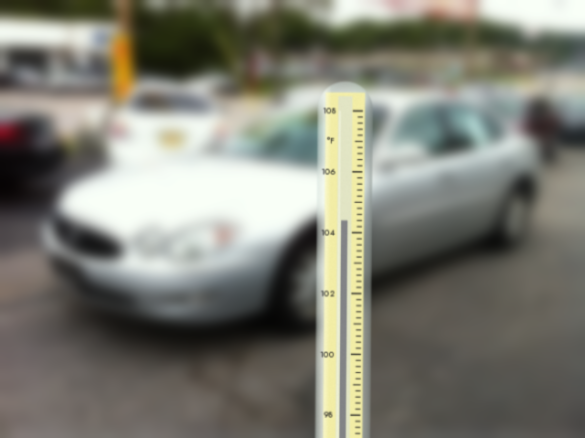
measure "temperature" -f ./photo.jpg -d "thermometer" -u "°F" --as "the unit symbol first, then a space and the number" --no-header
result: °F 104.4
